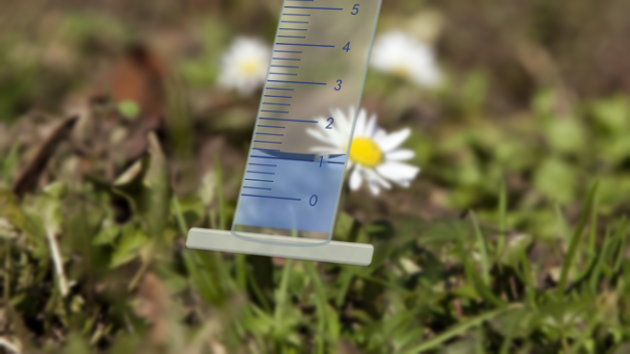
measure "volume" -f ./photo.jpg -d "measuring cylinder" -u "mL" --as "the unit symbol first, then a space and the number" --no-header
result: mL 1
